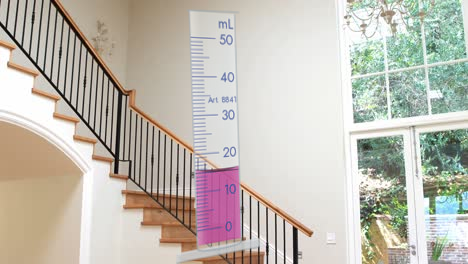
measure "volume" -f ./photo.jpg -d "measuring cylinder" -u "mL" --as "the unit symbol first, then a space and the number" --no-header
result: mL 15
